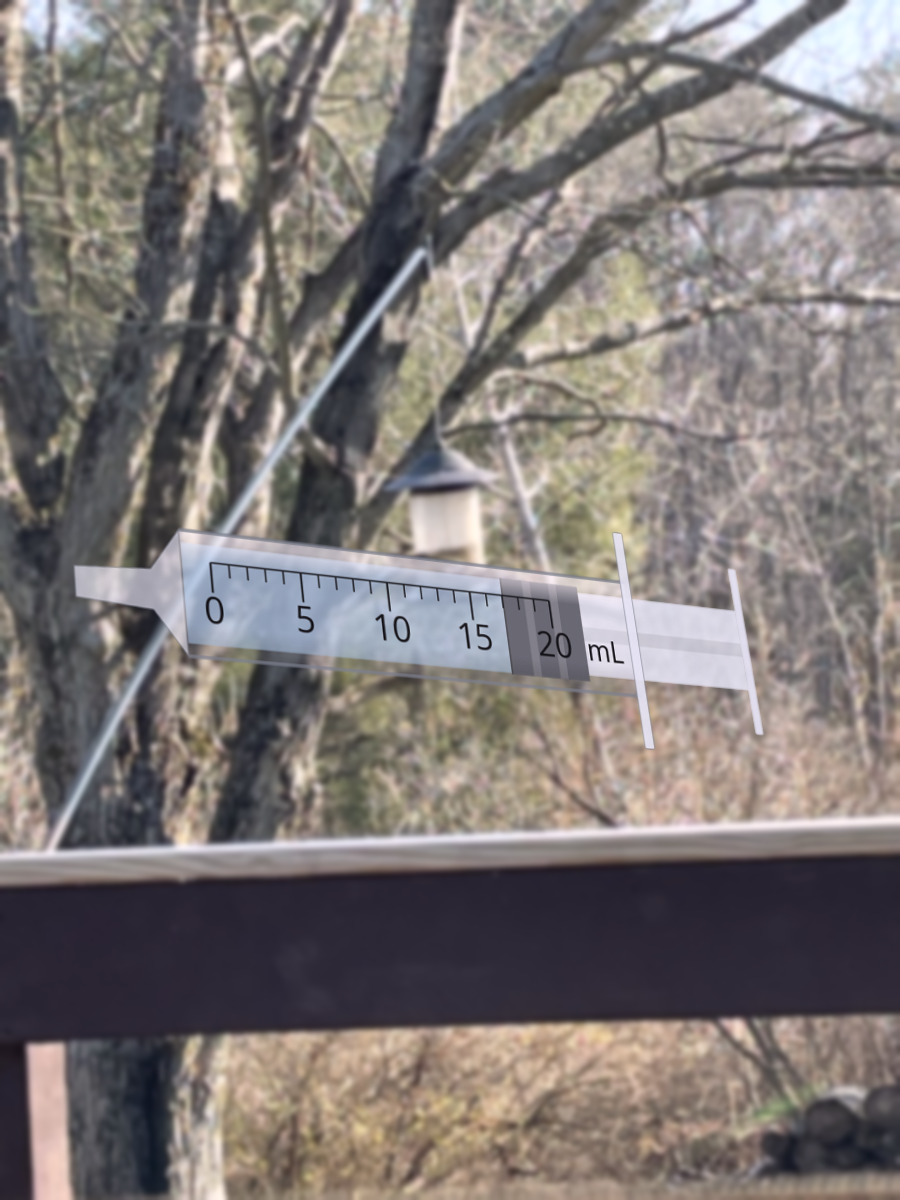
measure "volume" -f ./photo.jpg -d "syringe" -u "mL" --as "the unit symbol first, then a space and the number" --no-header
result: mL 17
